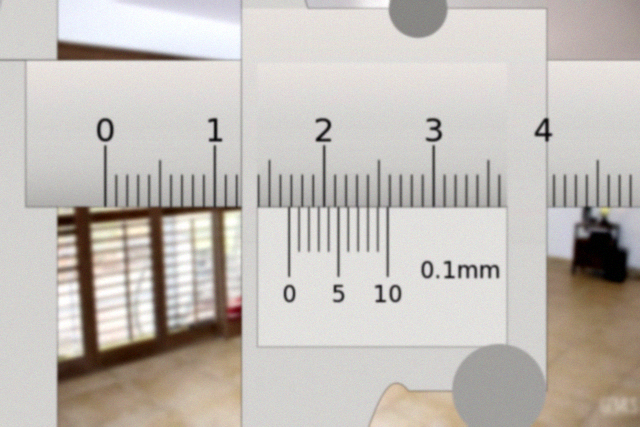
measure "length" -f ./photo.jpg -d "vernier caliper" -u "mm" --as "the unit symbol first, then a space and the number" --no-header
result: mm 16.8
